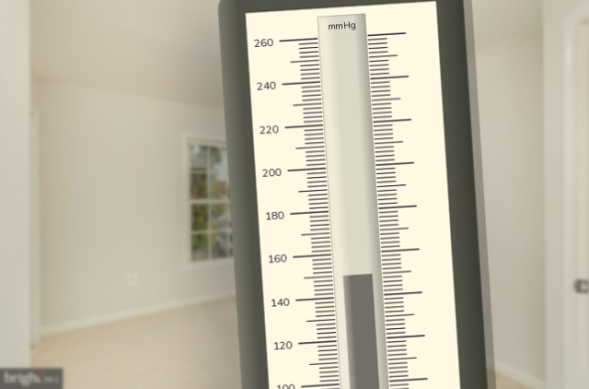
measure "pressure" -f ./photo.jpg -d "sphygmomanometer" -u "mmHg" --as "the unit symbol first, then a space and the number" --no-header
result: mmHg 150
